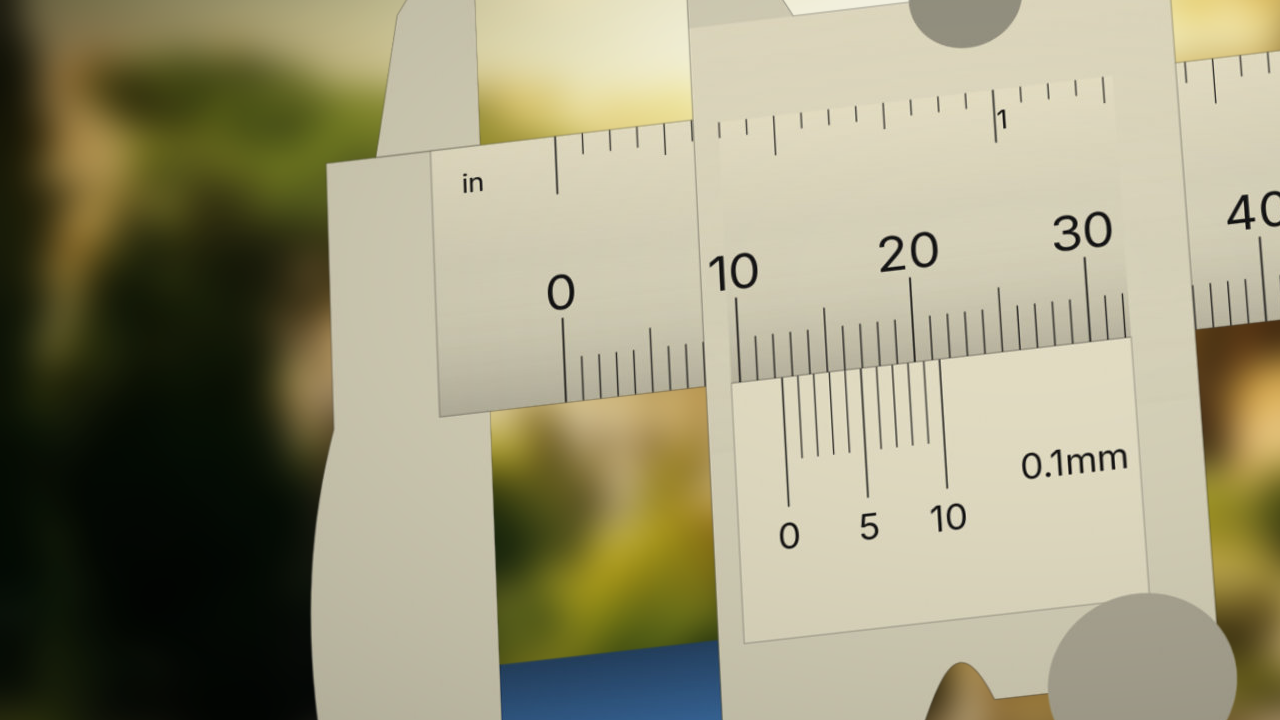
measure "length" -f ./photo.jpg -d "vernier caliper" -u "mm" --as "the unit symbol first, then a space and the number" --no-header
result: mm 12.4
